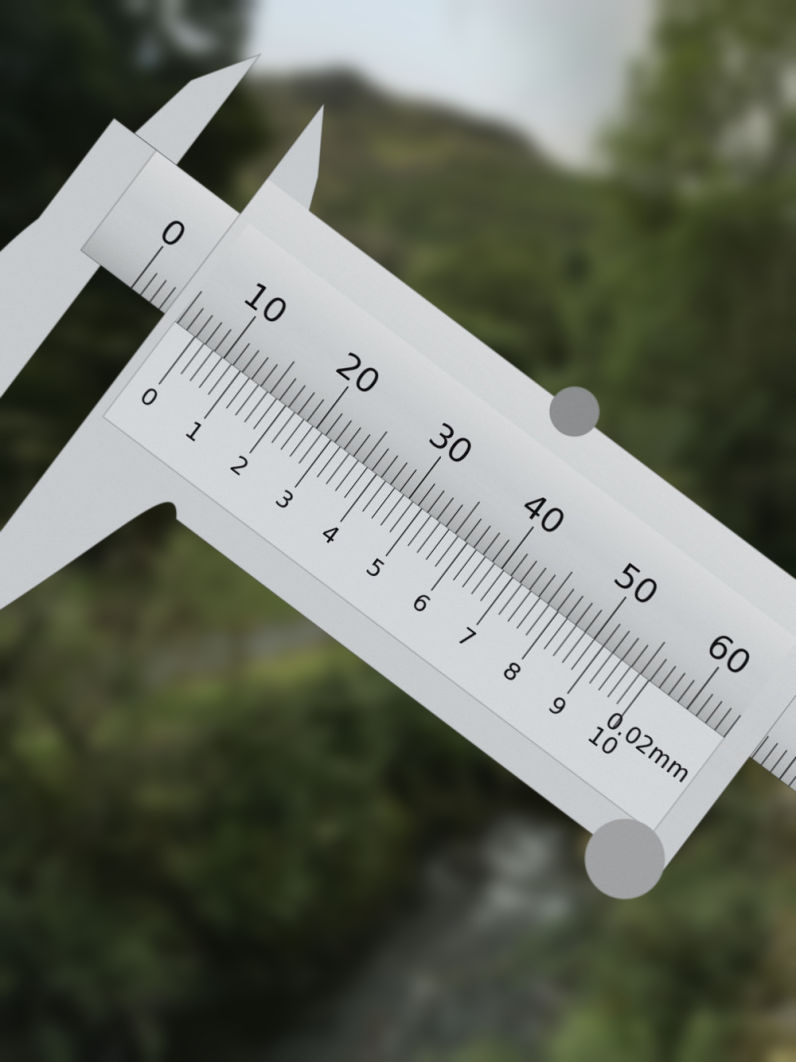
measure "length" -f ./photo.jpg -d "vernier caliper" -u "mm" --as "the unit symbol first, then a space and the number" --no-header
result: mm 6.9
